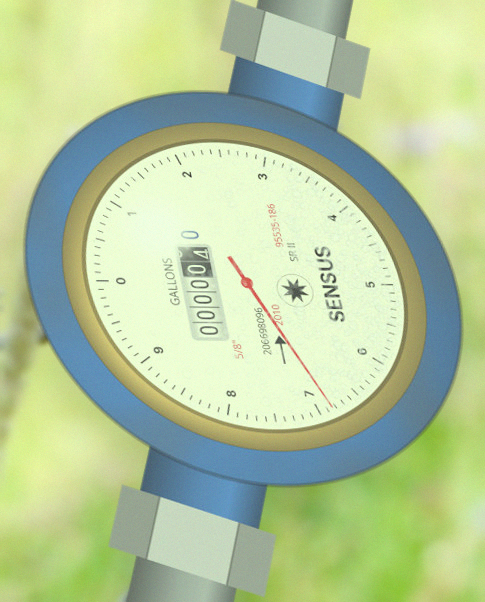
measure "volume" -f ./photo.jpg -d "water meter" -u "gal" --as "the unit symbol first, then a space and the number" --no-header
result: gal 36.8
